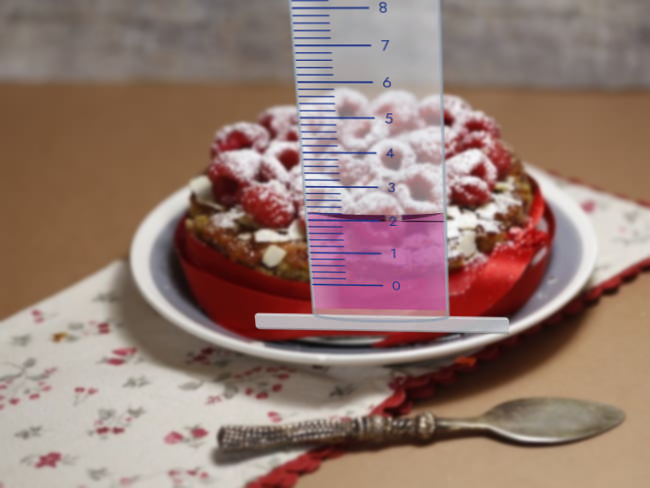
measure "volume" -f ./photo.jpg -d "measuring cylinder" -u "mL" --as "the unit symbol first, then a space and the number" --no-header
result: mL 2
